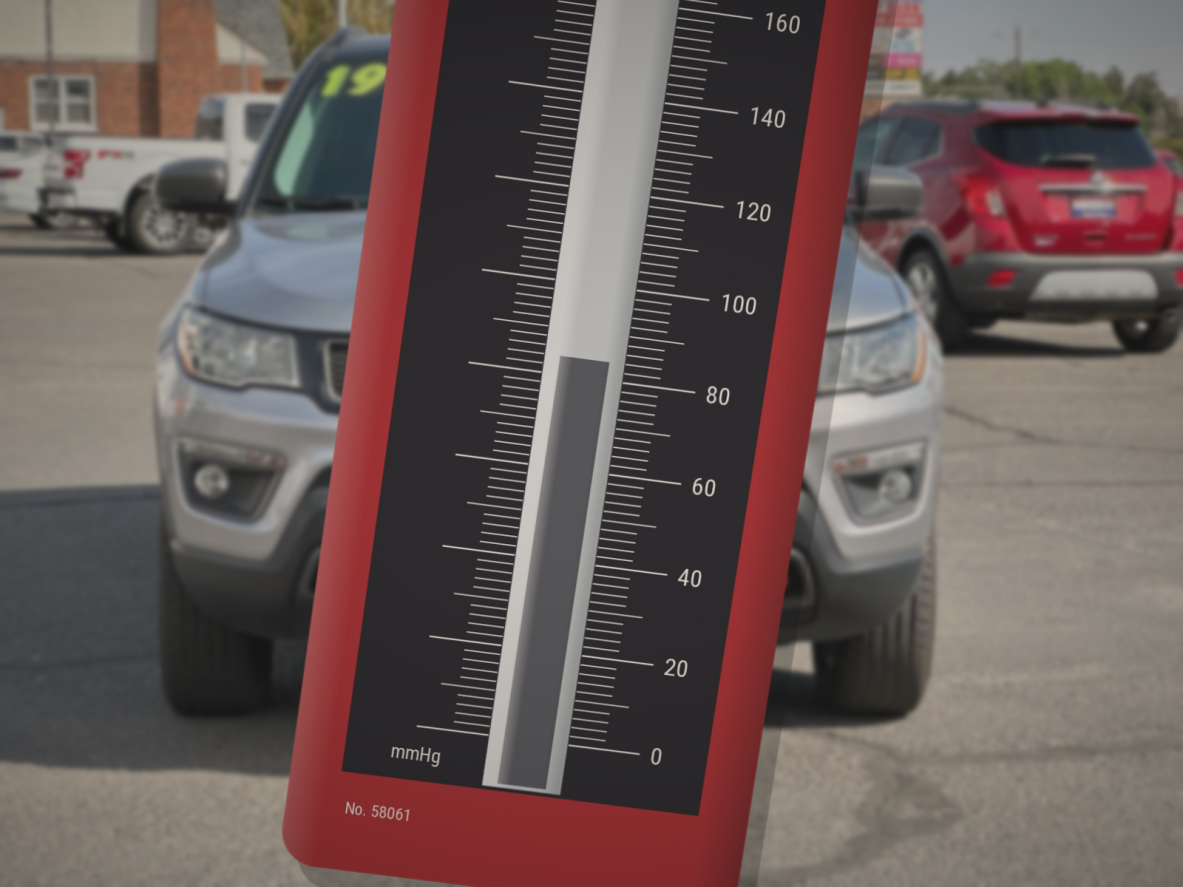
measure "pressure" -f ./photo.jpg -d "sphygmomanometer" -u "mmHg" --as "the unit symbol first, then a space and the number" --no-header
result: mmHg 84
